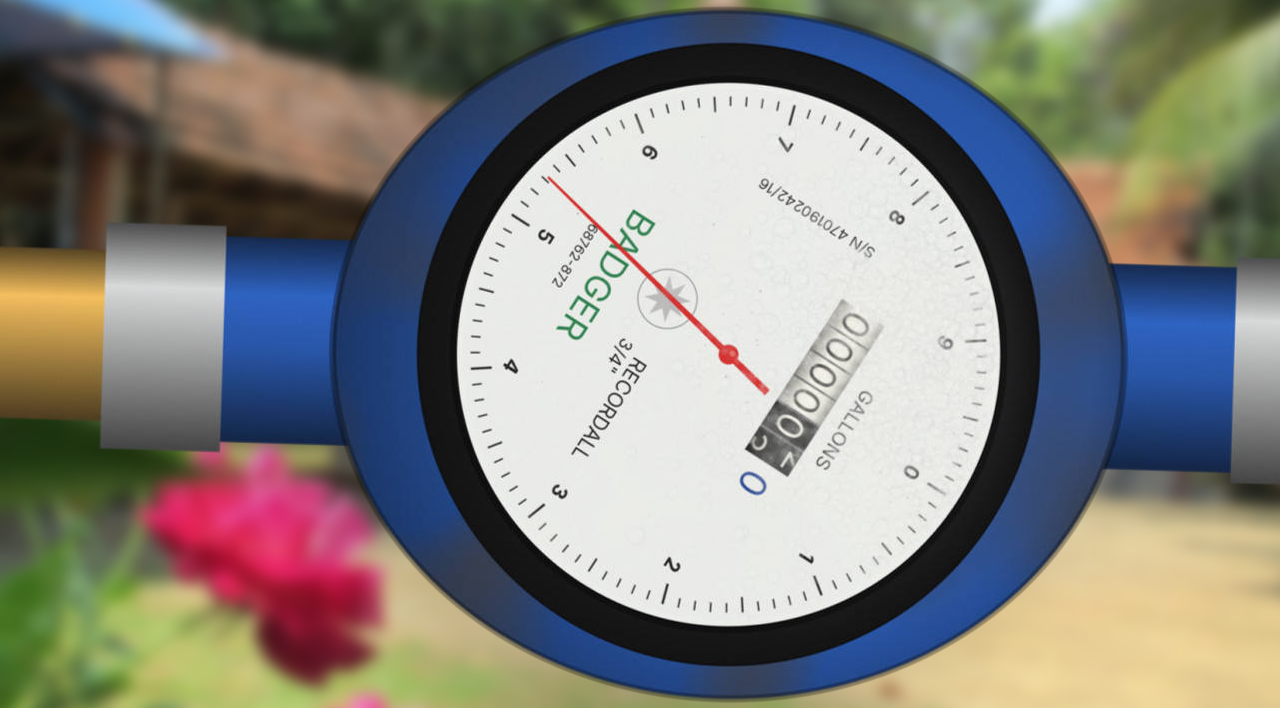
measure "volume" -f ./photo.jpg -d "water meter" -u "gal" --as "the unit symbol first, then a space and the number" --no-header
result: gal 25.3
